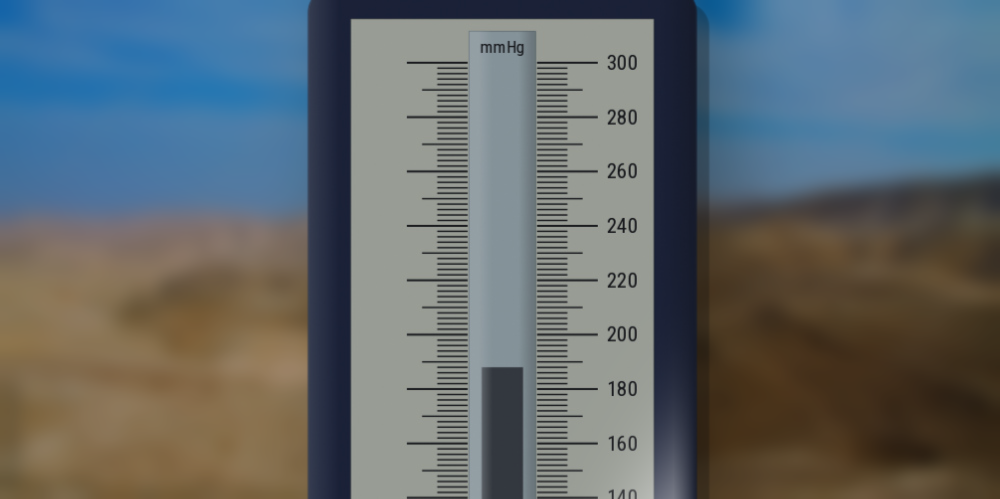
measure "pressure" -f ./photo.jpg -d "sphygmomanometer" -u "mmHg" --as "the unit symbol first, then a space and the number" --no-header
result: mmHg 188
